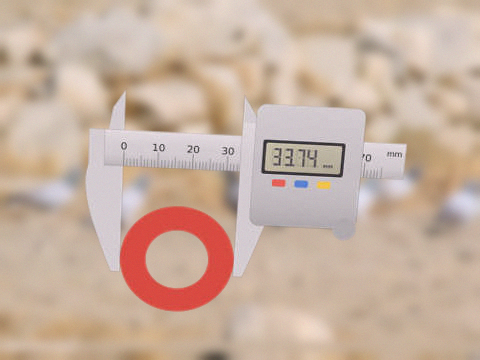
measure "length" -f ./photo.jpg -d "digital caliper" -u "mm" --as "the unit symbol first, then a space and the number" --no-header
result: mm 33.74
